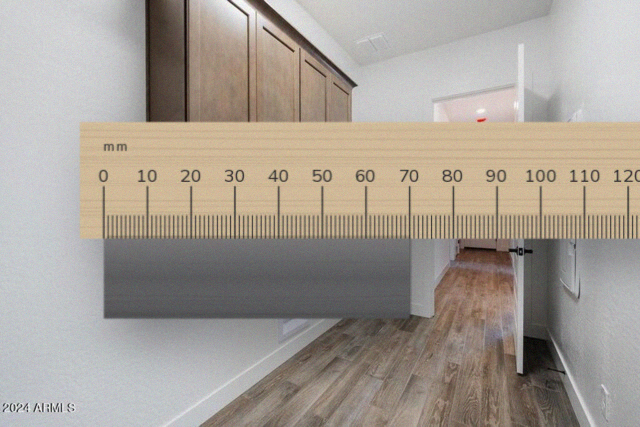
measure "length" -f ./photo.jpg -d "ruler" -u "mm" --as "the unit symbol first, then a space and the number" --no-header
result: mm 70
